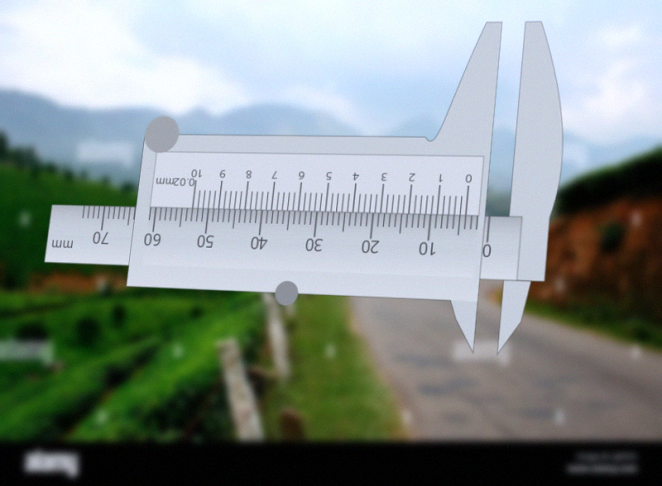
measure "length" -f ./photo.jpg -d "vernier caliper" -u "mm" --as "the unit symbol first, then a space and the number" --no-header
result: mm 4.0
